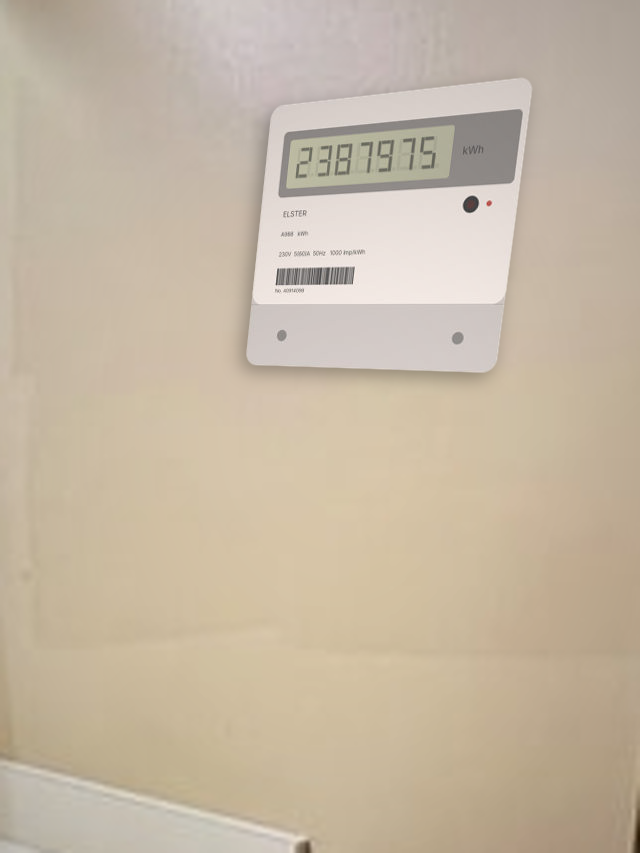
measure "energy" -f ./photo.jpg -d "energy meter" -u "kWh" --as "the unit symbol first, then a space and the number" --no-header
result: kWh 2387975
